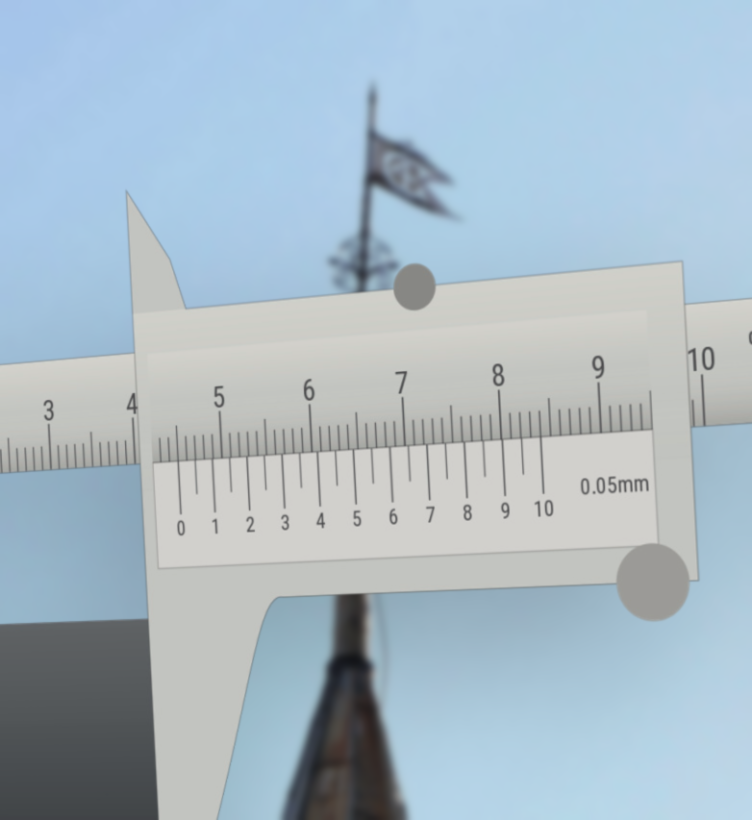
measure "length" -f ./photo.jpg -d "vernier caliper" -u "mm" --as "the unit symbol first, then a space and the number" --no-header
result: mm 45.0
